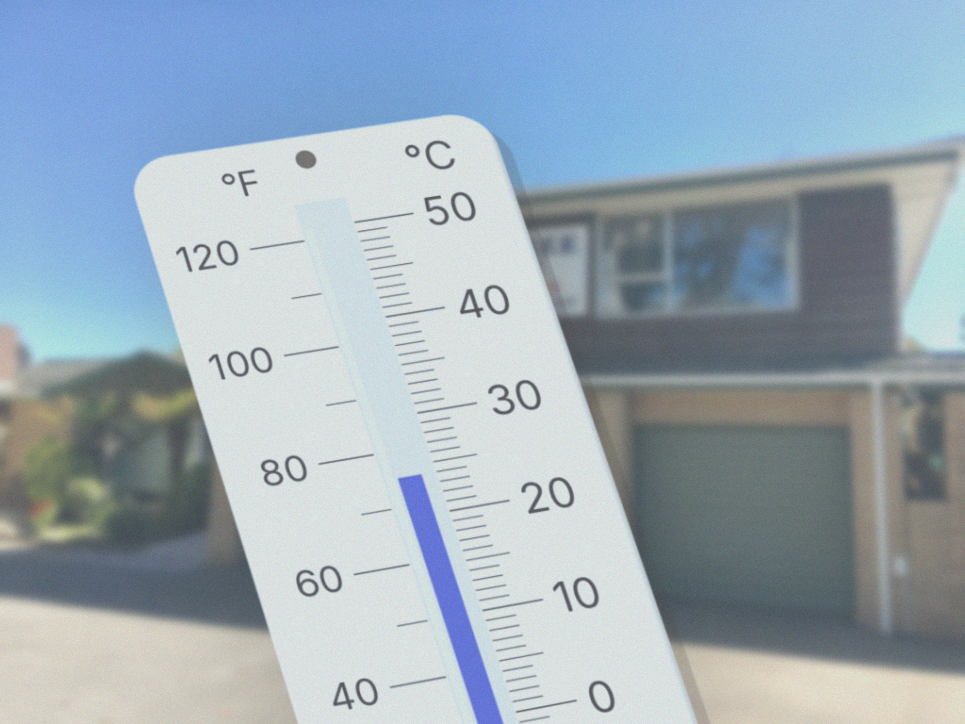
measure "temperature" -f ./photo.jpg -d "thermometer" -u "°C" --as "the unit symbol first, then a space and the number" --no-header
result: °C 24
